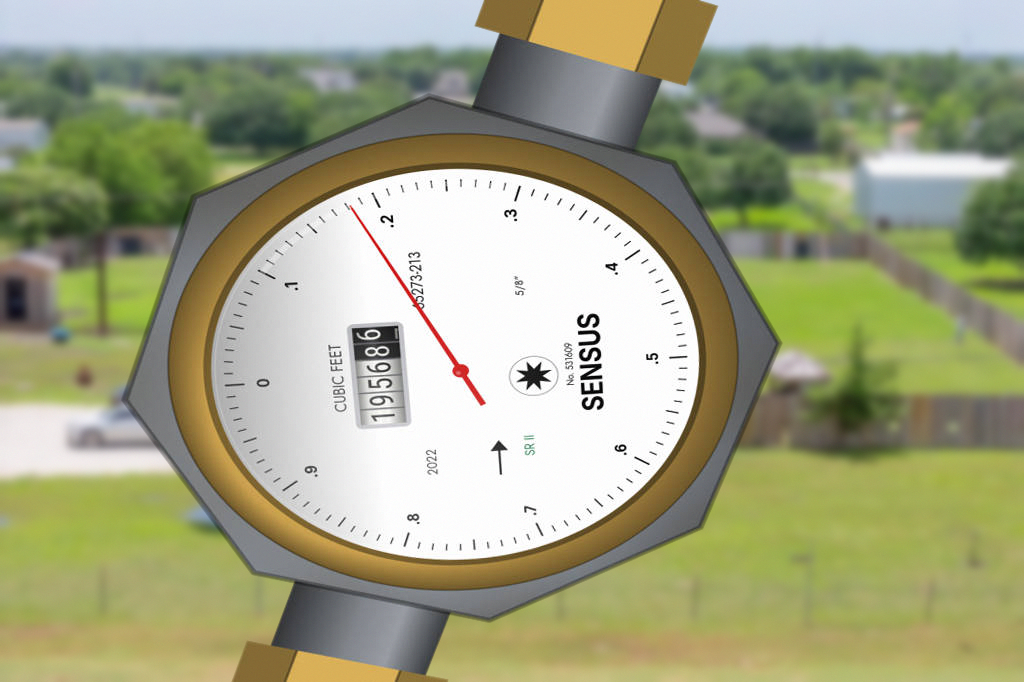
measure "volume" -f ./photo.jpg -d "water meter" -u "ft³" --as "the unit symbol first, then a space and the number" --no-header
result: ft³ 195686.18
